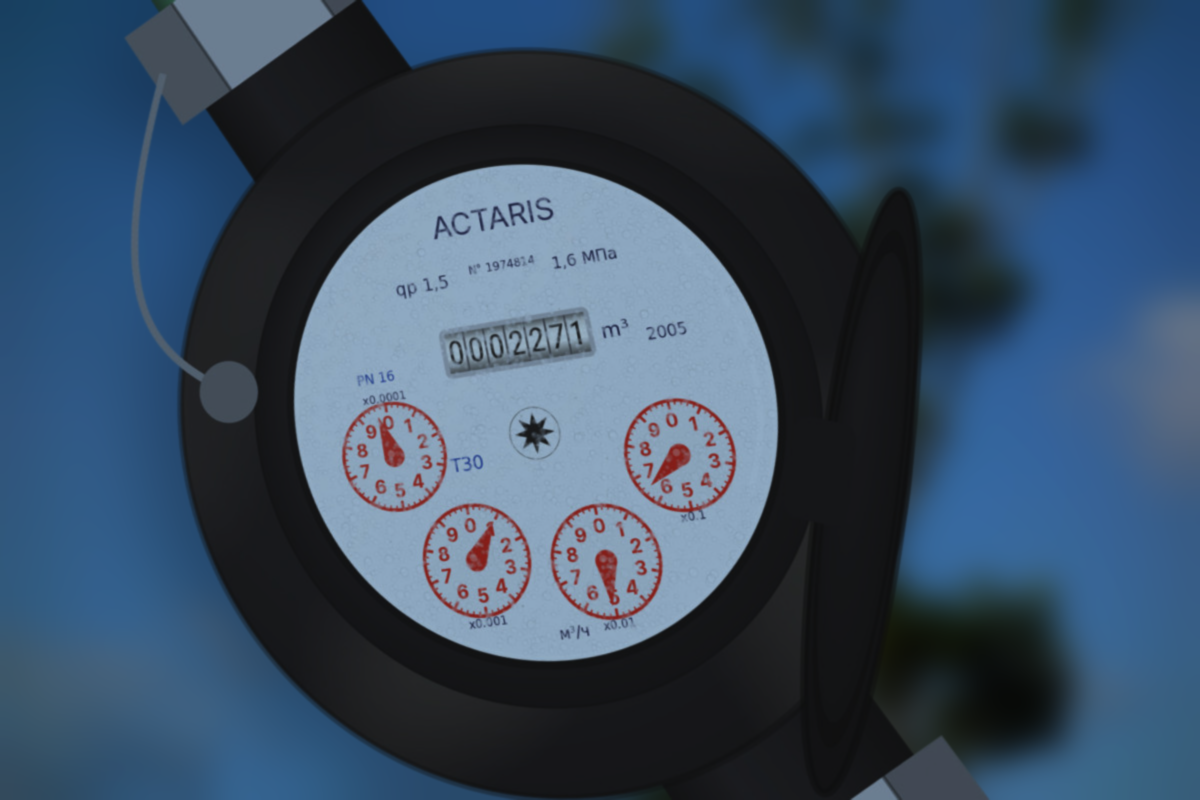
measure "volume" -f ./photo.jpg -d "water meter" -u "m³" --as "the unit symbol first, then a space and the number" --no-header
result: m³ 2271.6509
